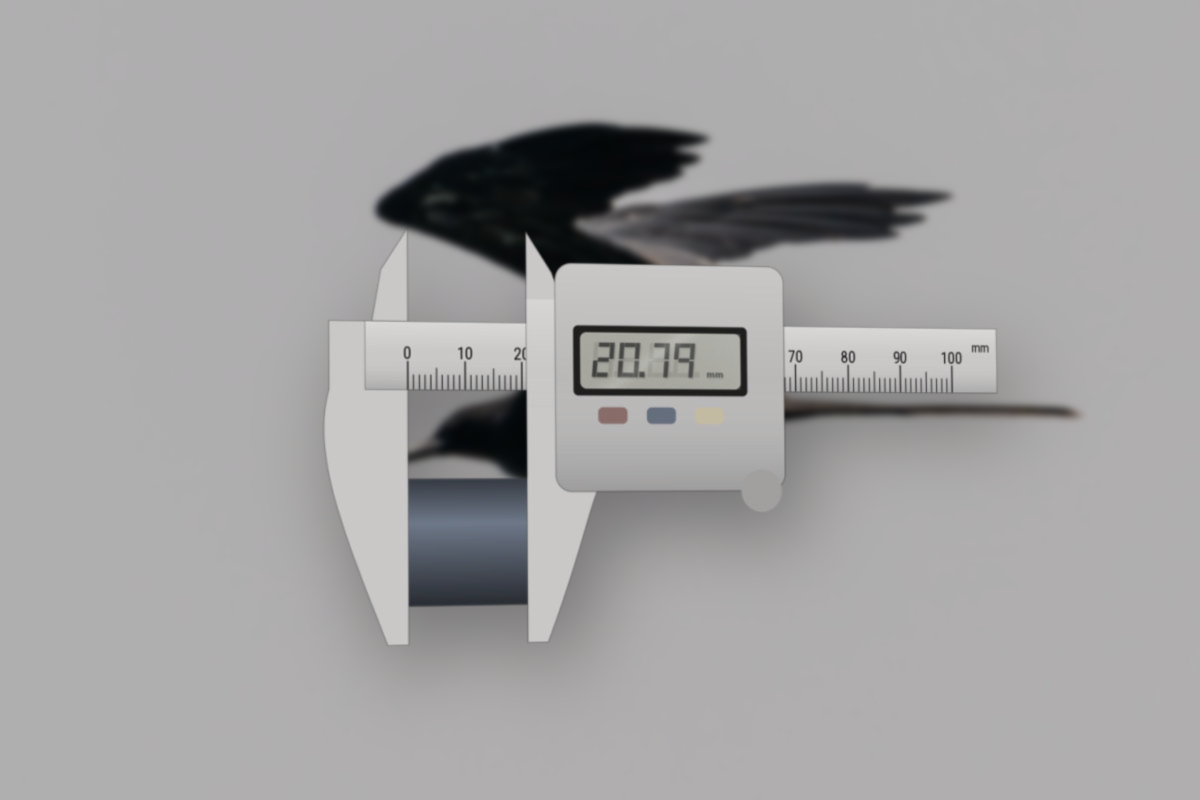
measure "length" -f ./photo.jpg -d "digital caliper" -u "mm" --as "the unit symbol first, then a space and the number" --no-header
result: mm 20.79
